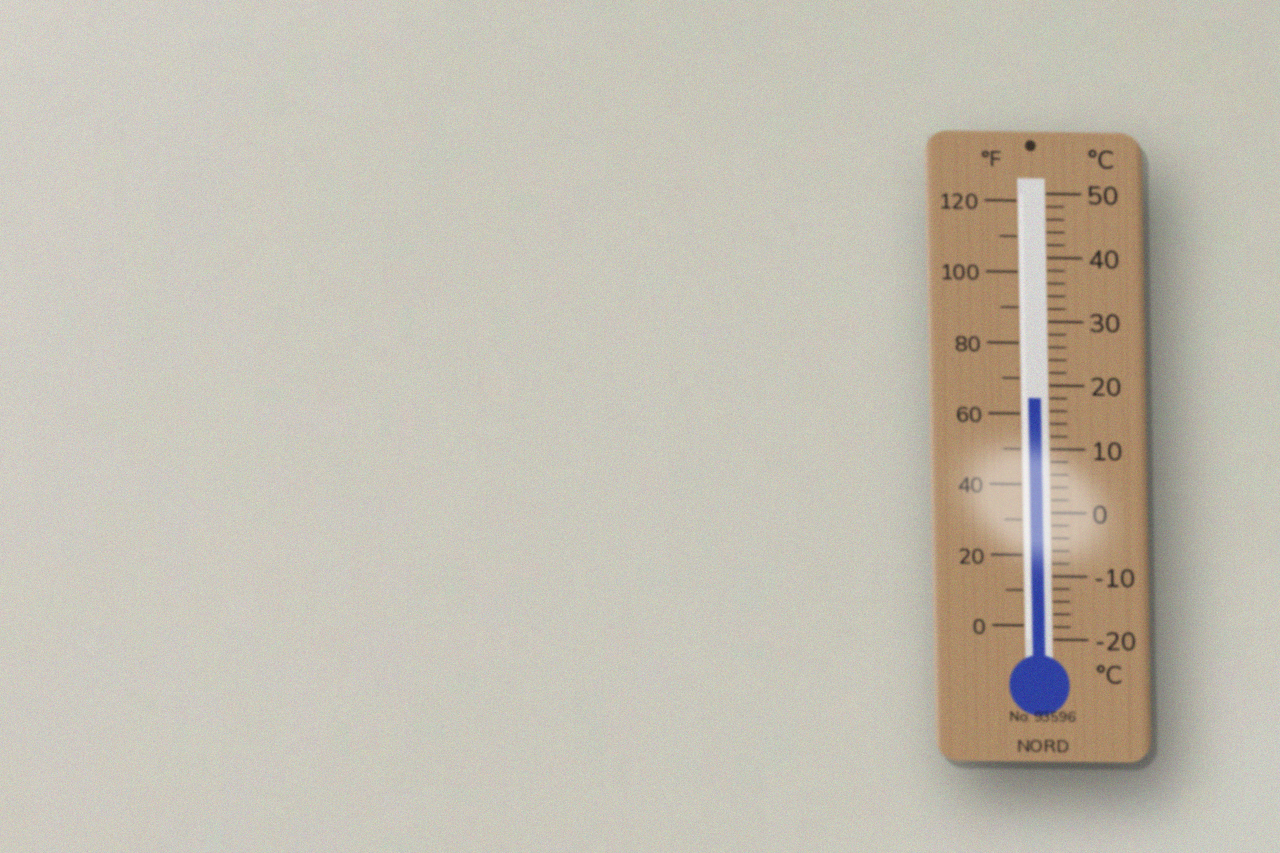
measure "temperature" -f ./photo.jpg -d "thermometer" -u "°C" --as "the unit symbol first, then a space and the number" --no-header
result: °C 18
